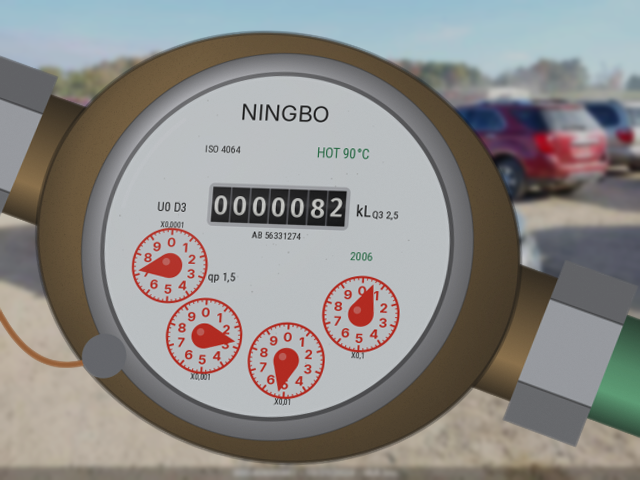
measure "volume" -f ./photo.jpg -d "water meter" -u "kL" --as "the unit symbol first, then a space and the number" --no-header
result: kL 82.0527
